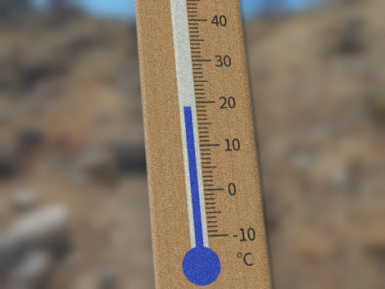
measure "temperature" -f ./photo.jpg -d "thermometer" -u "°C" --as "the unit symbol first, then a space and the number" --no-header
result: °C 19
